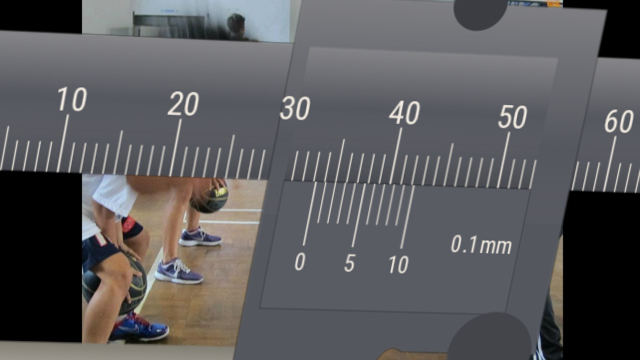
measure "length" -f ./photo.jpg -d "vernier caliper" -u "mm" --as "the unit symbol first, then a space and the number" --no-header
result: mm 33.2
